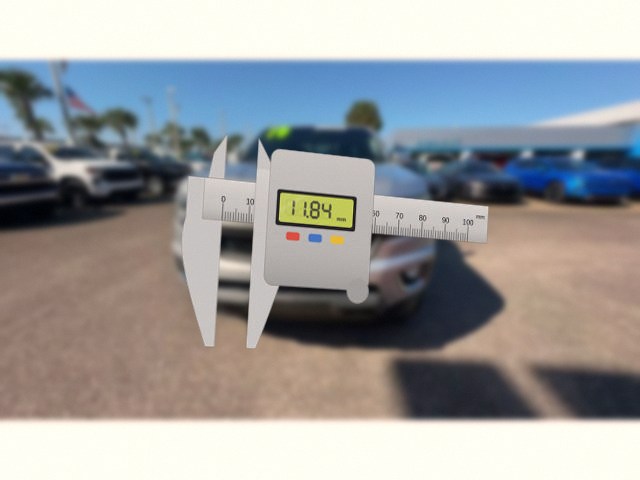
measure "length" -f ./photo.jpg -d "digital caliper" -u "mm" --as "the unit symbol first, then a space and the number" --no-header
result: mm 11.84
